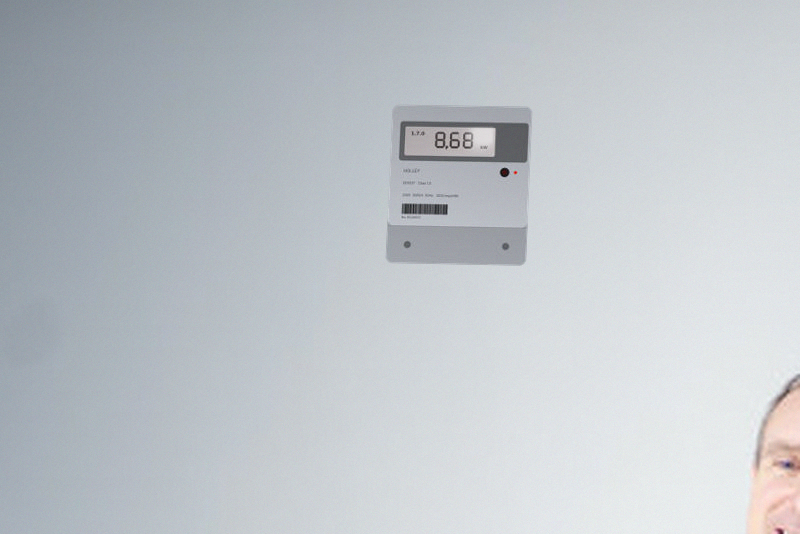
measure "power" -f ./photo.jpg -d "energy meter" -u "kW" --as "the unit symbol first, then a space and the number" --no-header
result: kW 8.68
